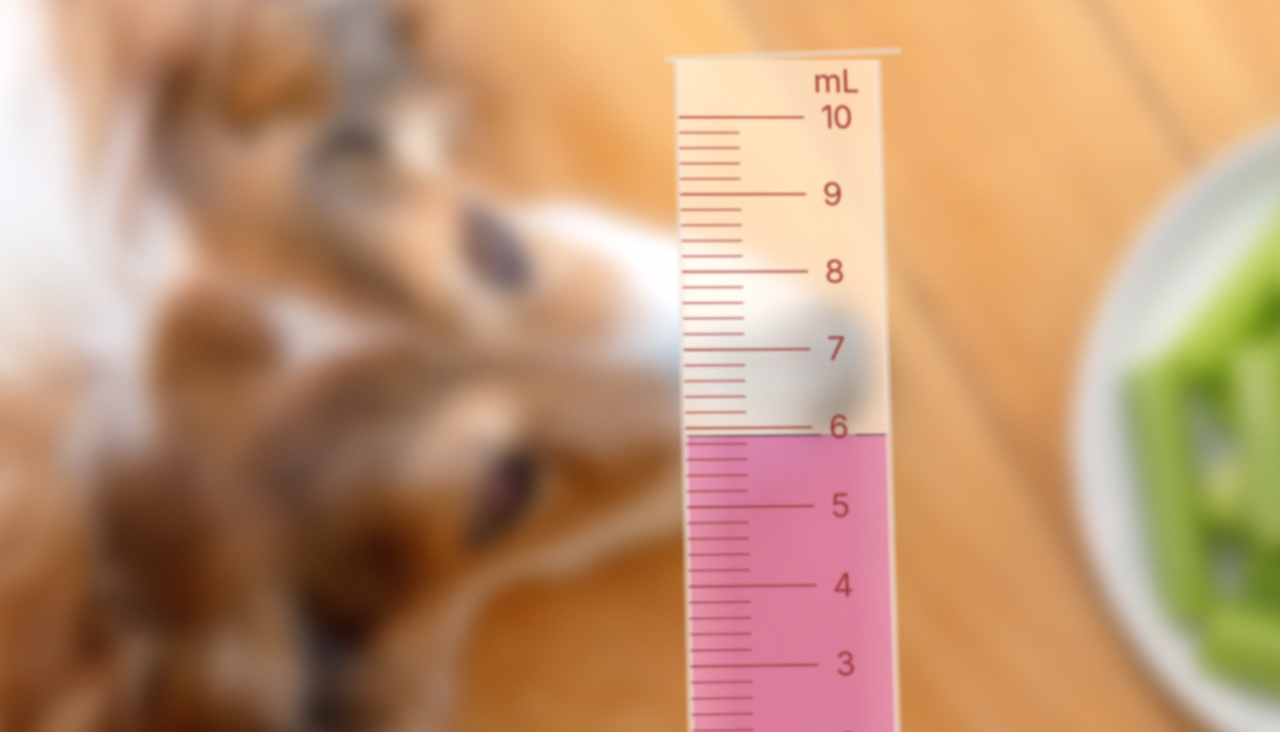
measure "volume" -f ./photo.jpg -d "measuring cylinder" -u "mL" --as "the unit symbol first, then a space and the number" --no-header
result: mL 5.9
